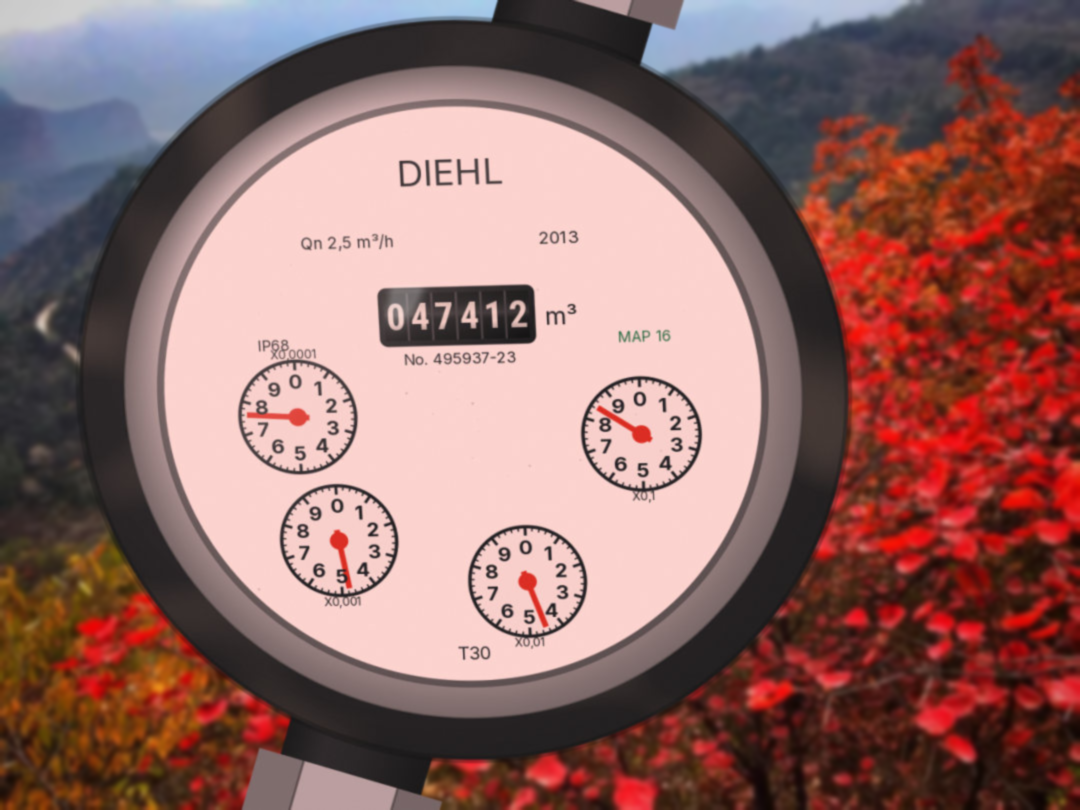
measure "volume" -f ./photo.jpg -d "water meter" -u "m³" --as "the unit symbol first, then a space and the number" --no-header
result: m³ 47412.8447
